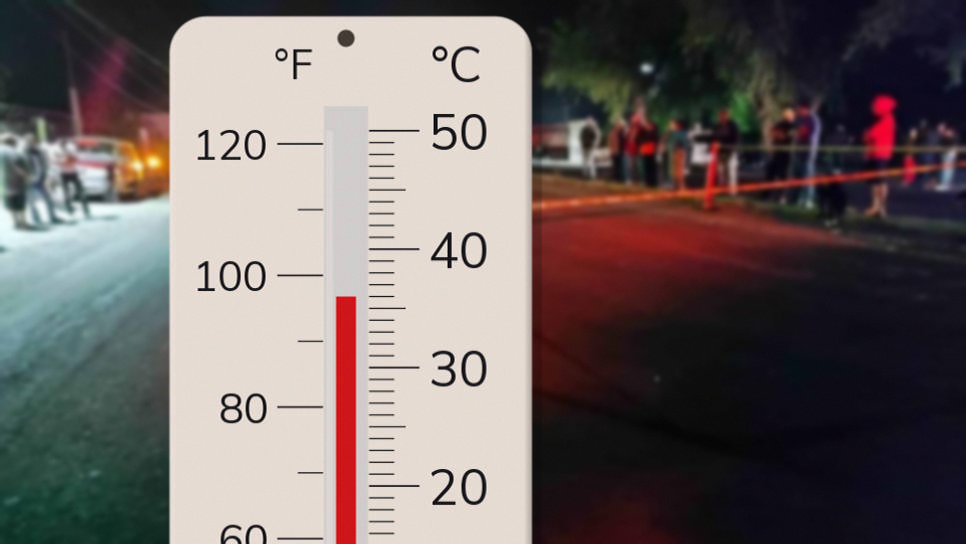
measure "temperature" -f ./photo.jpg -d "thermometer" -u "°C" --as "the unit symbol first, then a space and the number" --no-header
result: °C 36
